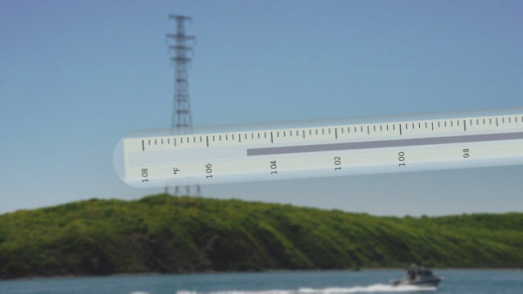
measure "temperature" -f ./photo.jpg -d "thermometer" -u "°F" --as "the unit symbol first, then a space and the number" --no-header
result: °F 104.8
